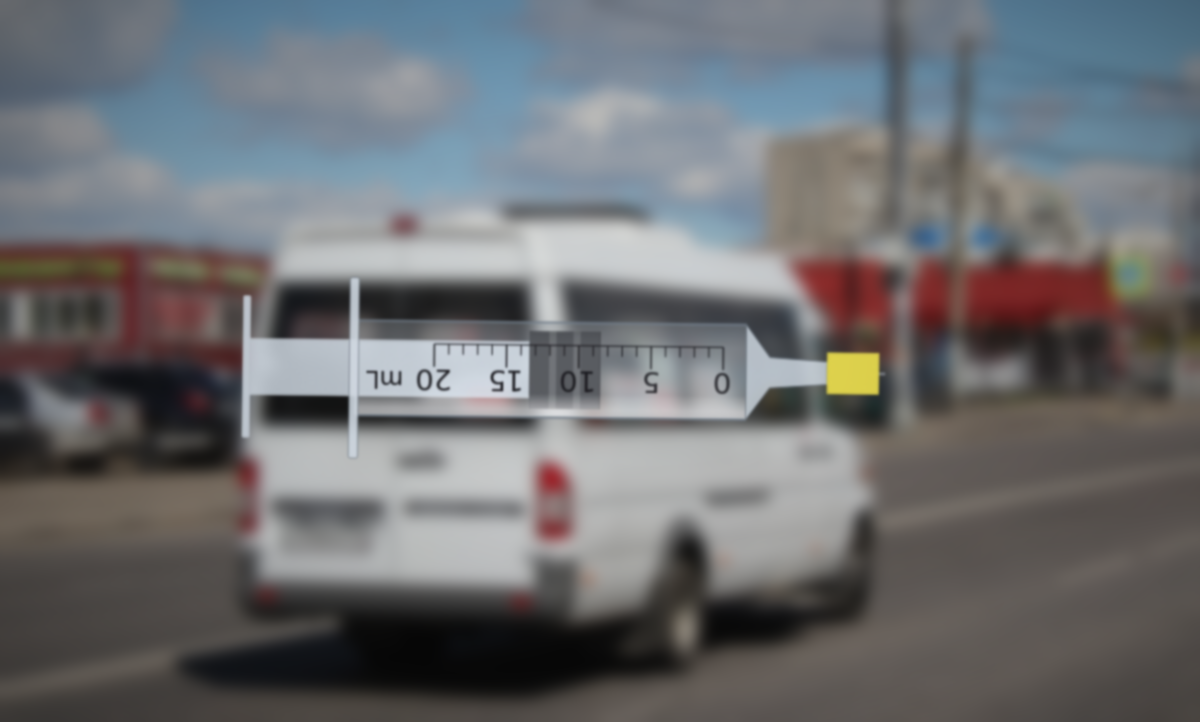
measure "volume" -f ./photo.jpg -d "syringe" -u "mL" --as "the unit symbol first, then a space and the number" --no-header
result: mL 8.5
